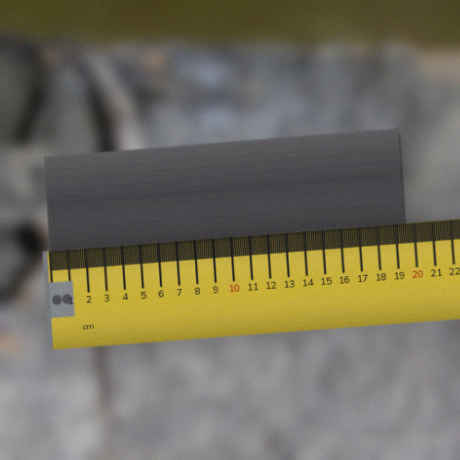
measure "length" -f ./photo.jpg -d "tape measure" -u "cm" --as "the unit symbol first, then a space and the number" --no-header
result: cm 19.5
